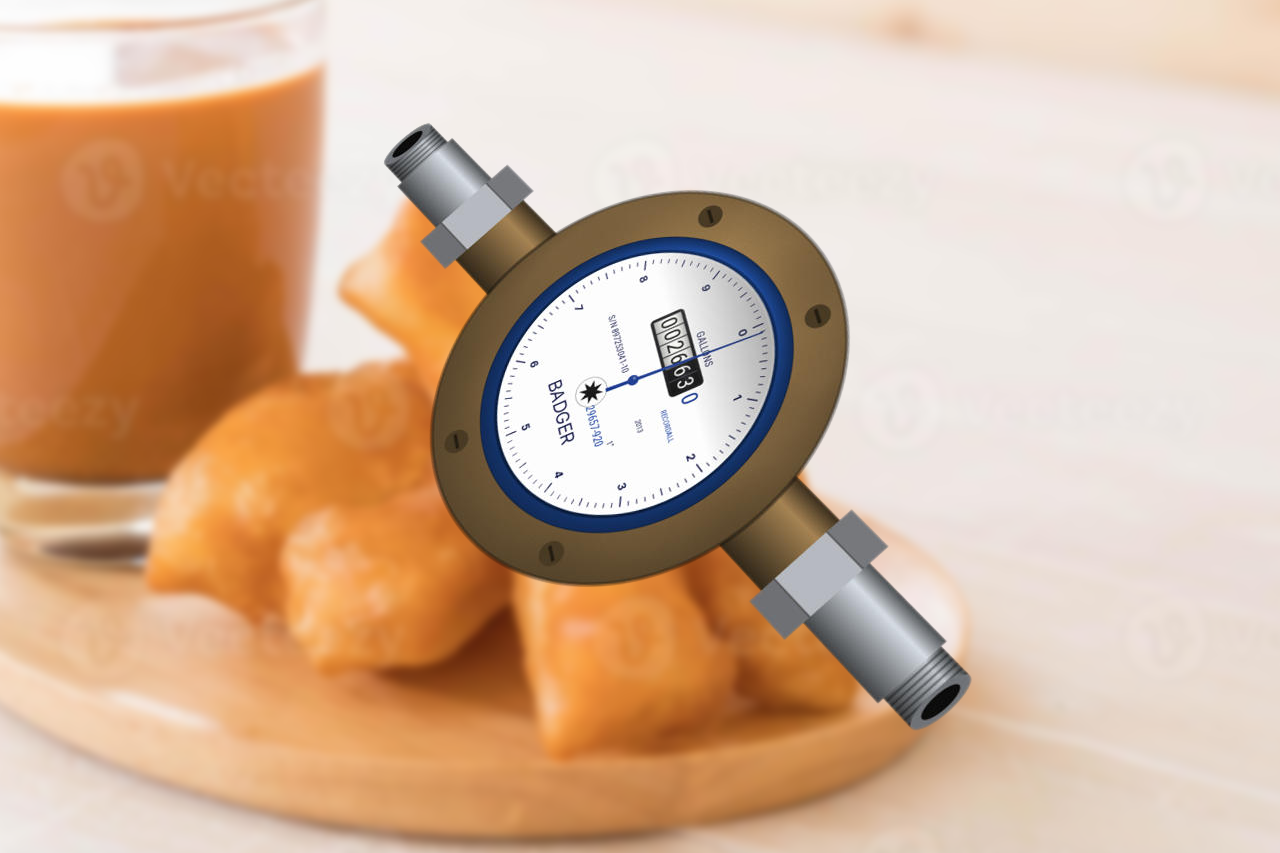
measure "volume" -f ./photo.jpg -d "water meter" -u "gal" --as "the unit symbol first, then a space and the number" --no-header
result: gal 26630.1
